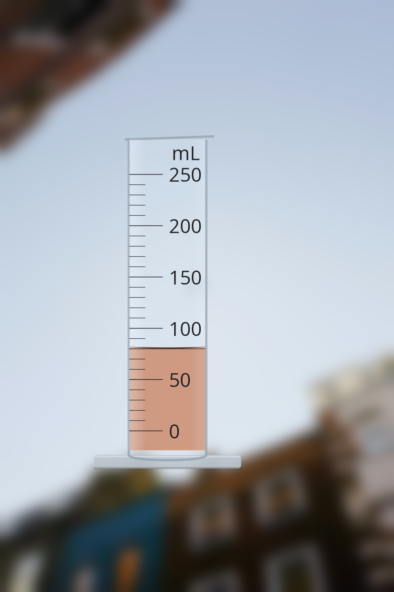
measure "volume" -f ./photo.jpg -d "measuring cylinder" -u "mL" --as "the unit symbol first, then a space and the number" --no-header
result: mL 80
